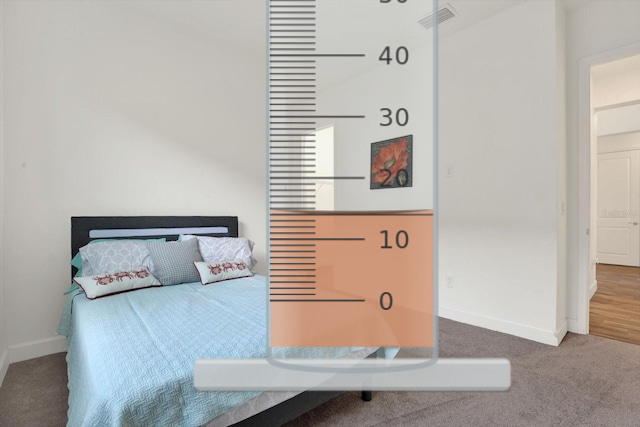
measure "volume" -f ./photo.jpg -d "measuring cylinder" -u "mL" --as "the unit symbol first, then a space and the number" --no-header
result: mL 14
